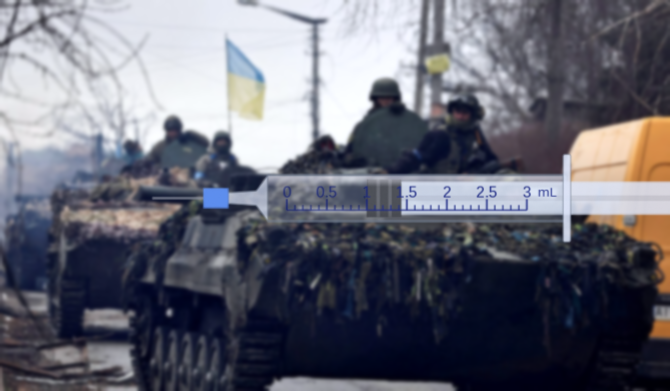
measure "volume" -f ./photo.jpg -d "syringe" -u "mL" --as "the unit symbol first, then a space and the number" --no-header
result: mL 1
